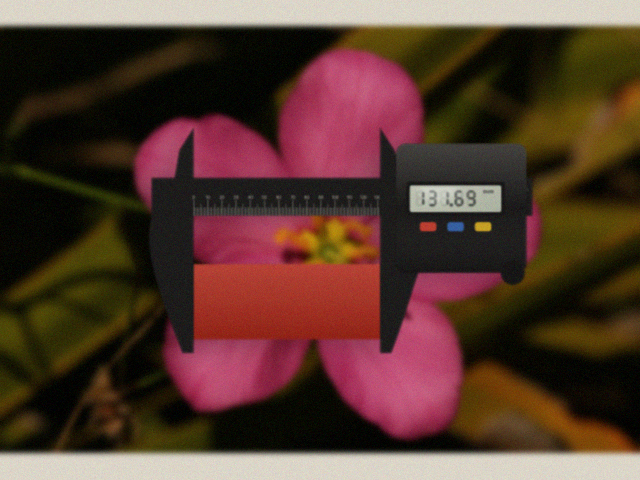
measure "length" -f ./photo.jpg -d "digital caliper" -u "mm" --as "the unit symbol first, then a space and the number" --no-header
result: mm 131.69
